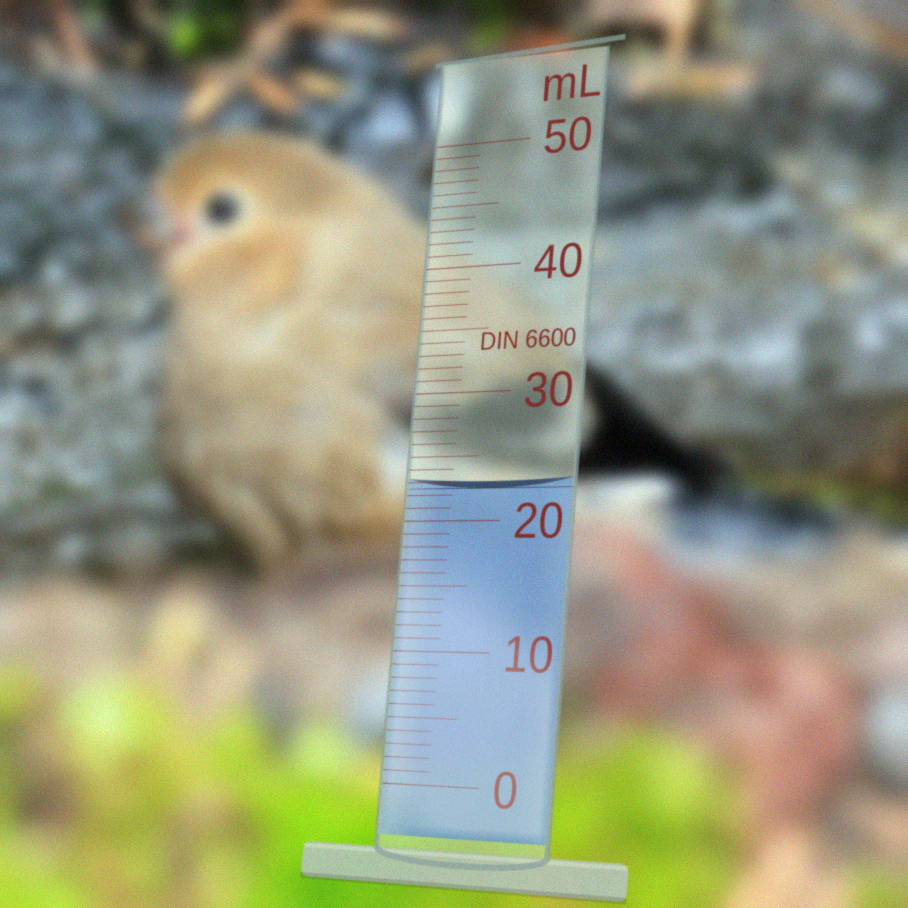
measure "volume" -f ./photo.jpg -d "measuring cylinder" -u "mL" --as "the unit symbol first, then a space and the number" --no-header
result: mL 22.5
